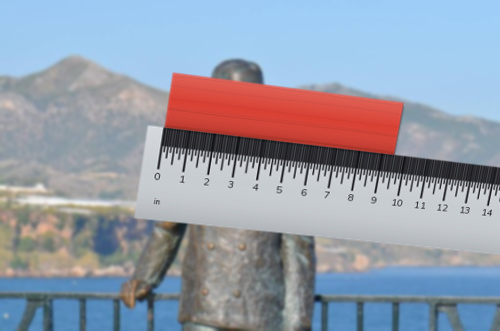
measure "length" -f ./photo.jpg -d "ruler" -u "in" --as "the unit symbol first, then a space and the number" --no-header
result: in 9.5
